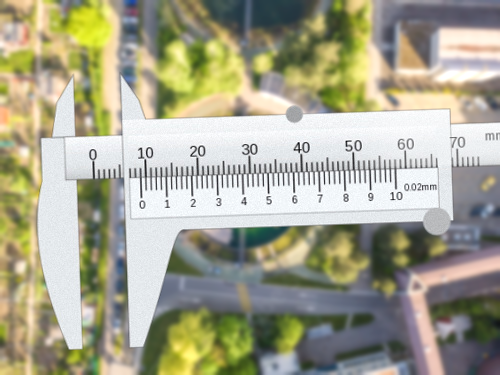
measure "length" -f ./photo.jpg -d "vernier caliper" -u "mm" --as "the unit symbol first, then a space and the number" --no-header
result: mm 9.0
